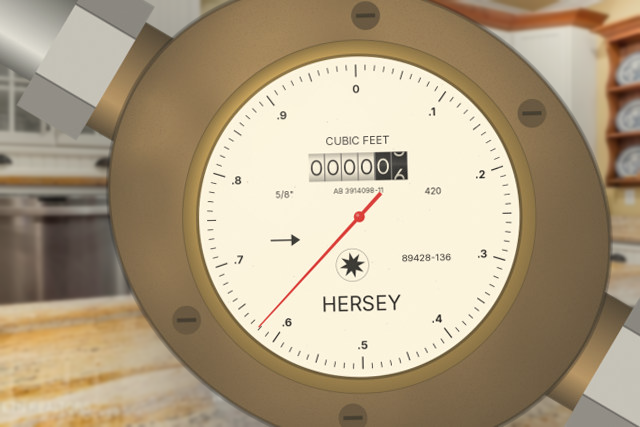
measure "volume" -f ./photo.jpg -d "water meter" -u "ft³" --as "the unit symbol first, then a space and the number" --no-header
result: ft³ 5.62
